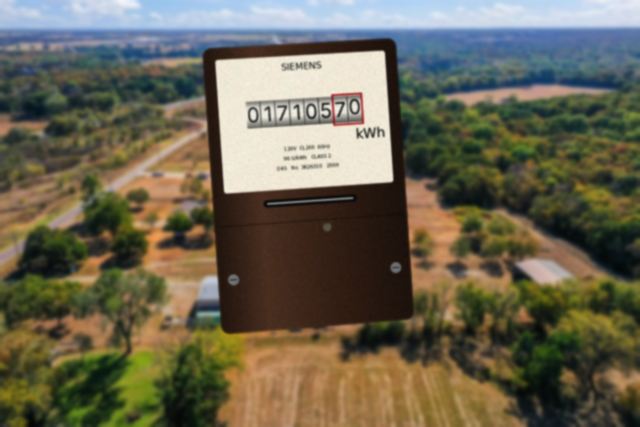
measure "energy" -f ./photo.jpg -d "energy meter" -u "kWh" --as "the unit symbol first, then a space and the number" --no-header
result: kWh 17105.70
